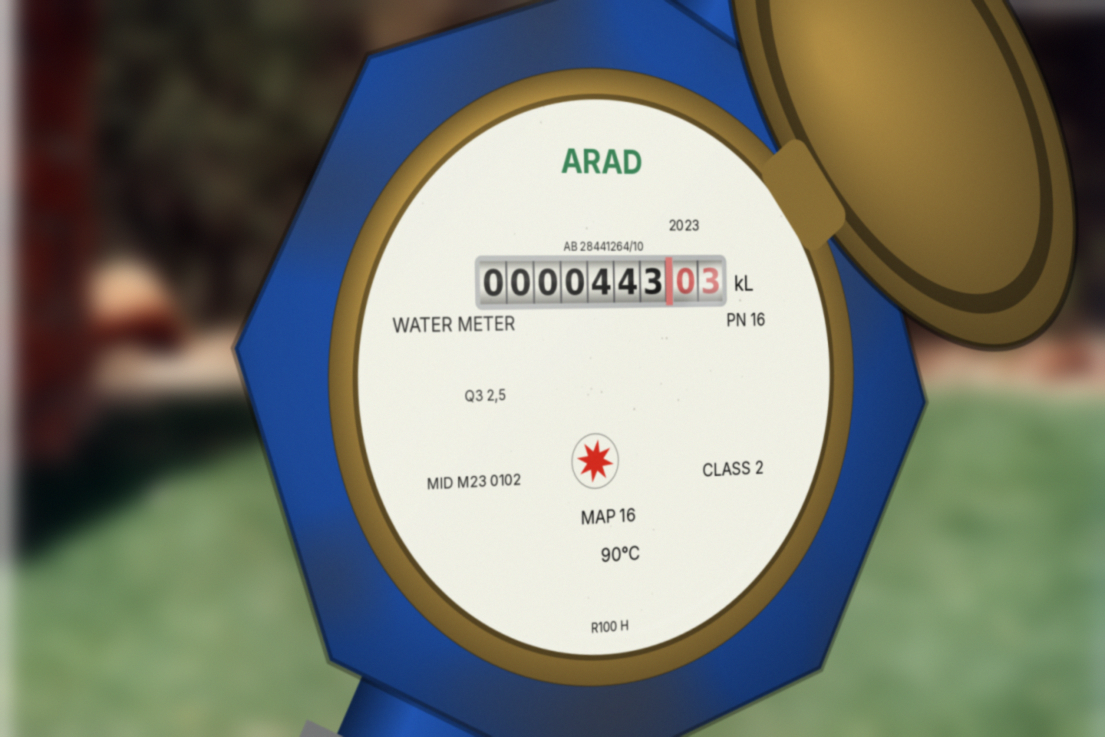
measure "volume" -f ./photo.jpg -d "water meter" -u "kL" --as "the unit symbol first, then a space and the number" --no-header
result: kL 443.03
